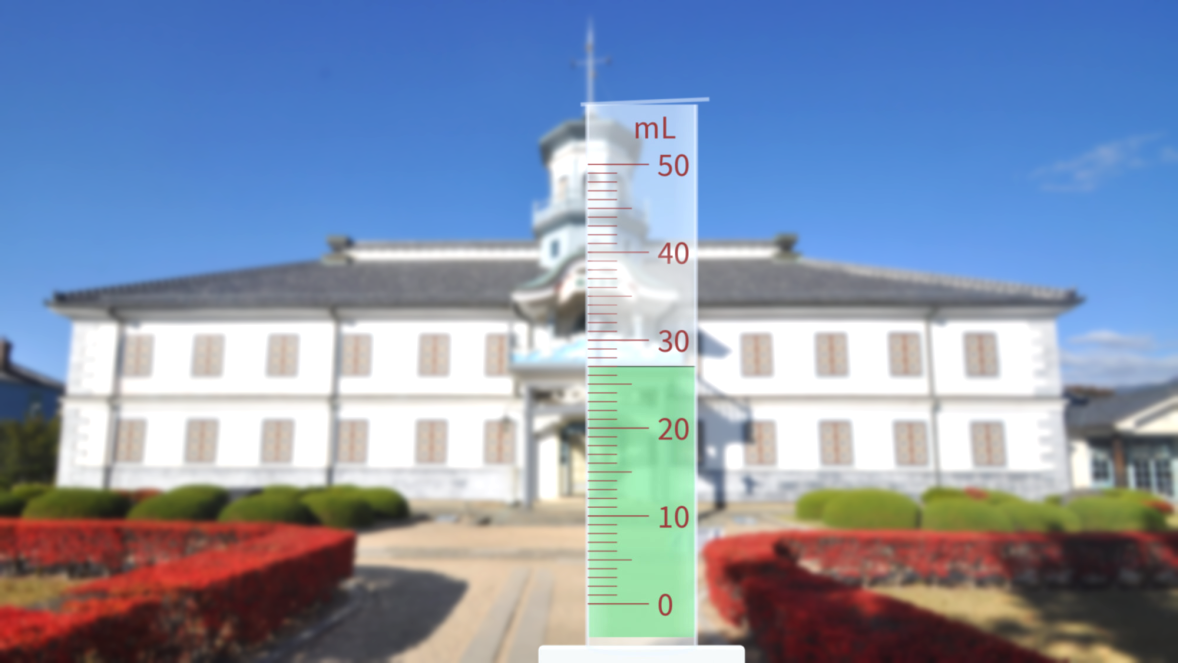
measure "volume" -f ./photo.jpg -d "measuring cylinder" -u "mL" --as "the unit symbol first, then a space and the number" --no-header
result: mL 27
